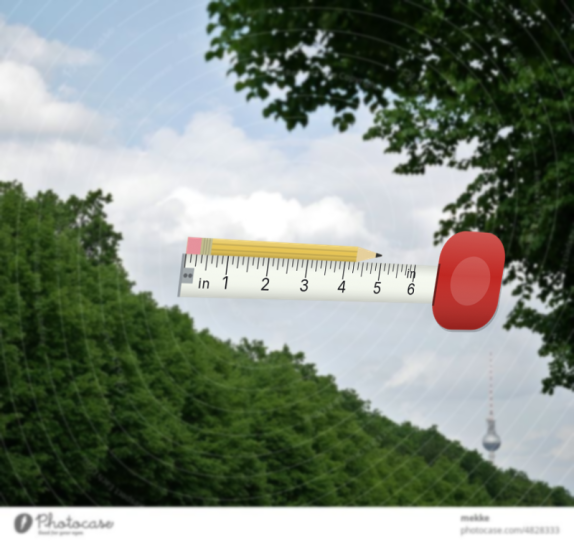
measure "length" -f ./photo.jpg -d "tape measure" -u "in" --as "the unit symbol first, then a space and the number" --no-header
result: in 5
